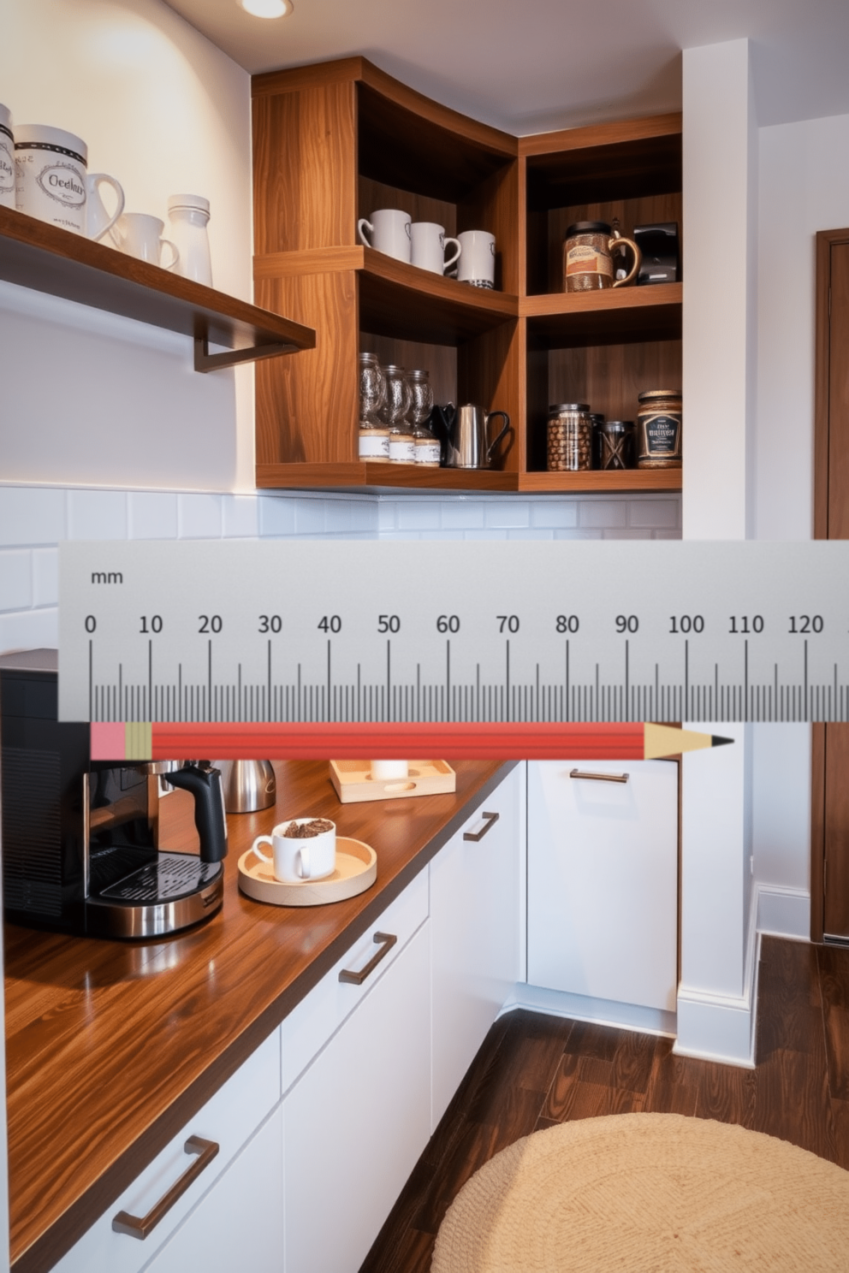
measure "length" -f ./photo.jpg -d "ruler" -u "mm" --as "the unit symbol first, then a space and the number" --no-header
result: mm 108
